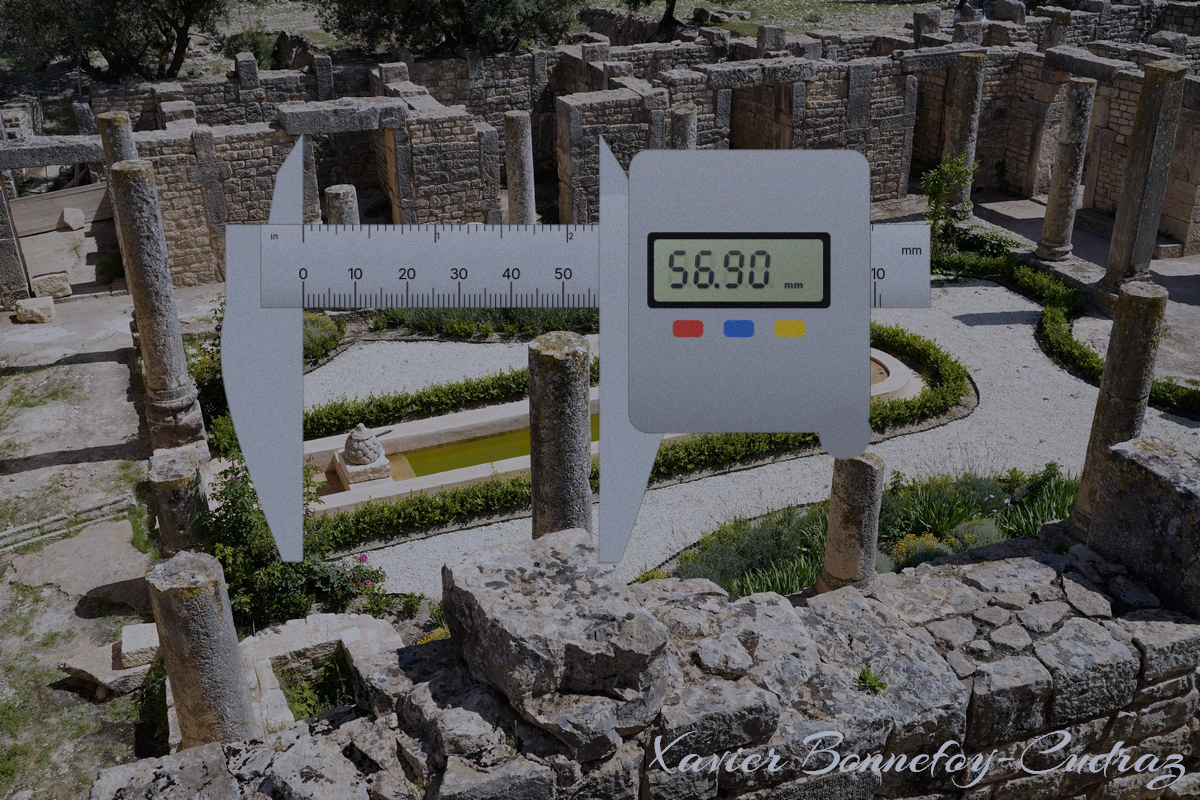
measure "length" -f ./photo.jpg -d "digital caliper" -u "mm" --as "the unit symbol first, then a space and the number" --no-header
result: mm 56.90
